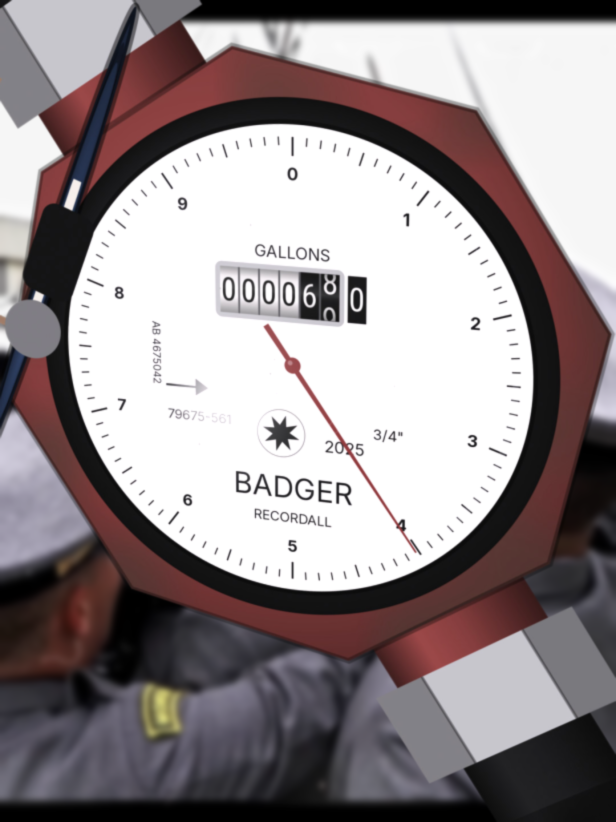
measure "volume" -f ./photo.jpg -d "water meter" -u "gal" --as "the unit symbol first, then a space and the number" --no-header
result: gal 684.0
